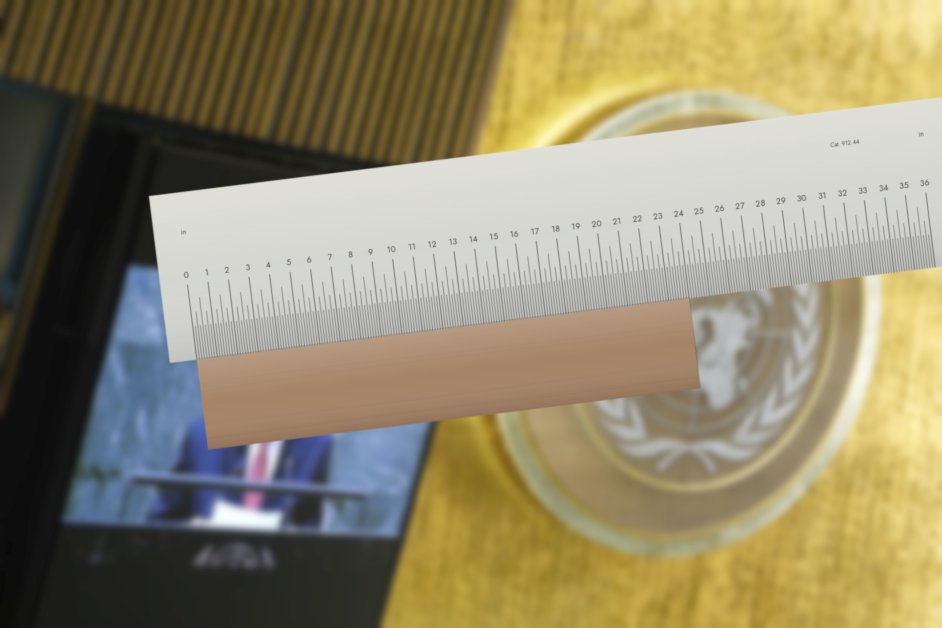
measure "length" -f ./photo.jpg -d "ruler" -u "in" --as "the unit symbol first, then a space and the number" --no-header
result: in 24
